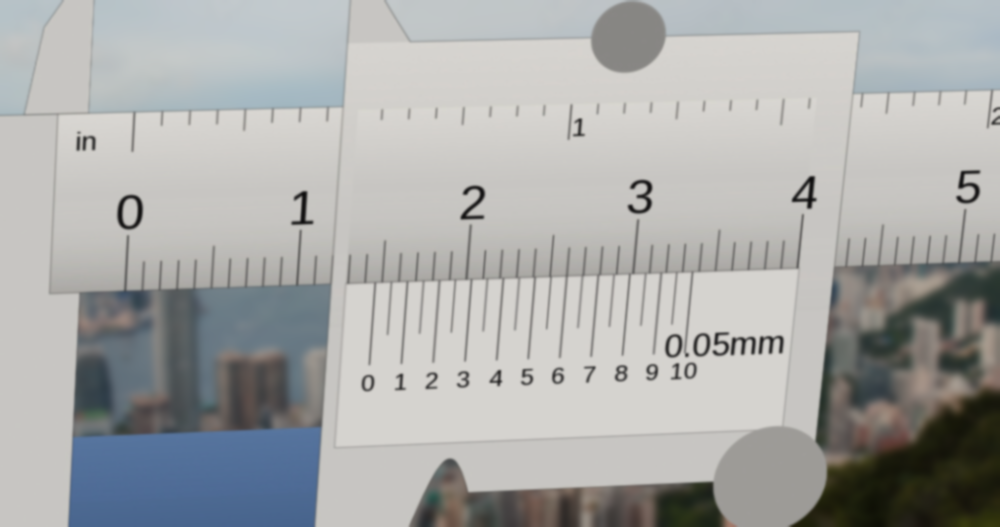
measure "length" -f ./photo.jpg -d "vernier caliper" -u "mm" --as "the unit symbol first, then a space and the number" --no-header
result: mm 14.6
